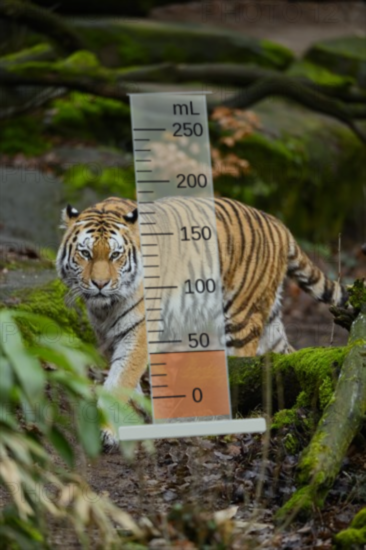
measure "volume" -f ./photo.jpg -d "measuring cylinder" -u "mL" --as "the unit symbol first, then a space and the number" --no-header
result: mL 40
